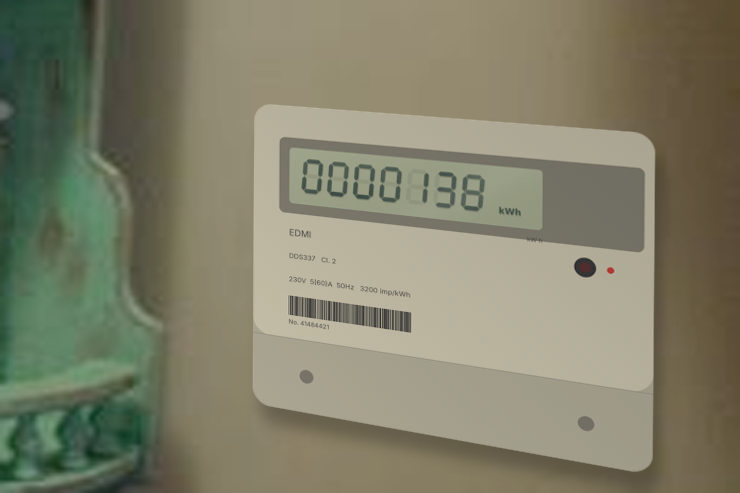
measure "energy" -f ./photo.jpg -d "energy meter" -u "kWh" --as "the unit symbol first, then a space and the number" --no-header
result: kWh 138
